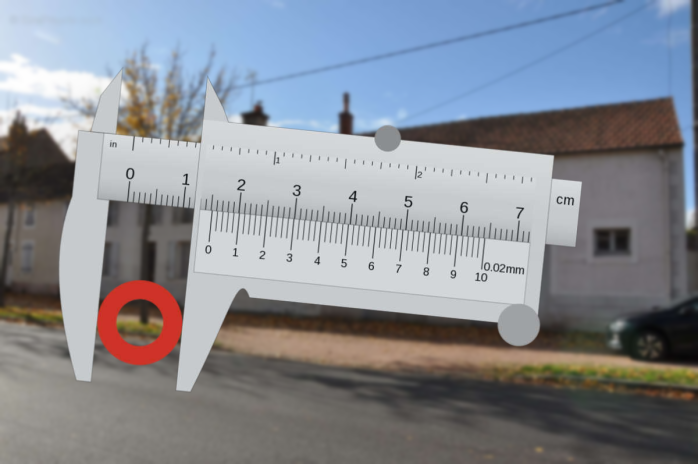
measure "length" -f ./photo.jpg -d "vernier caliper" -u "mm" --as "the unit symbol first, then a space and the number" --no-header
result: mm 15.2
